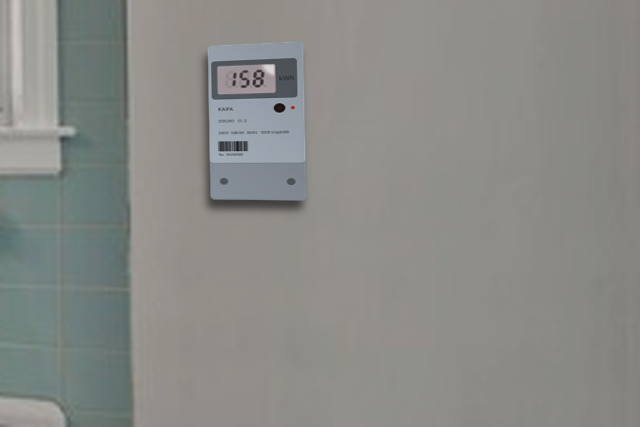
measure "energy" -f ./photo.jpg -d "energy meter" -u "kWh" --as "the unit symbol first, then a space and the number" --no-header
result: kWh 158
